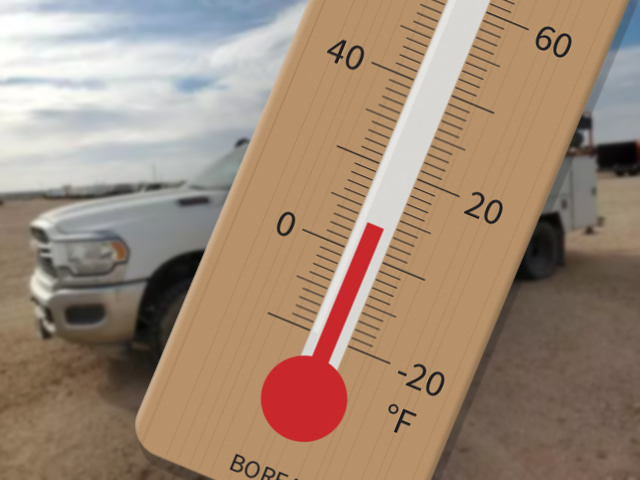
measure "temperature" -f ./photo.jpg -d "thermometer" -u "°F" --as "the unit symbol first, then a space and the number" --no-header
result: °F 7
